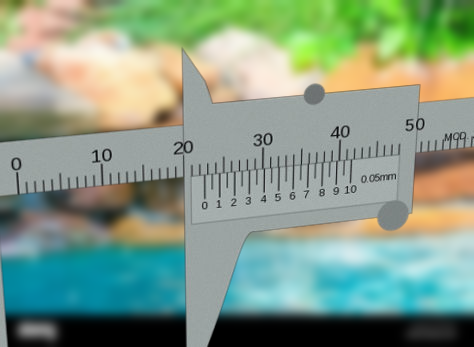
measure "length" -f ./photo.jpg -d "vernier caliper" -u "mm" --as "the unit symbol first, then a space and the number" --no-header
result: mm 22.6
